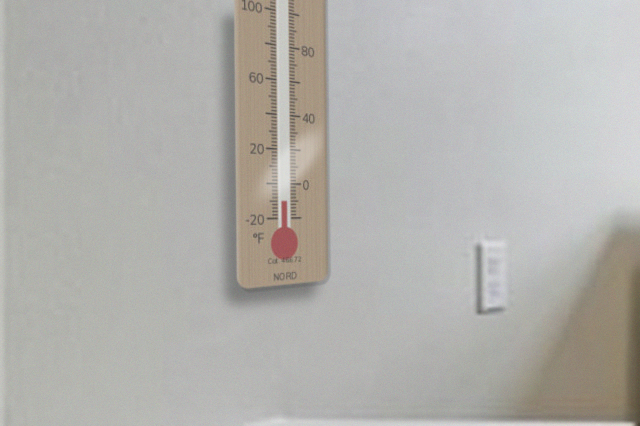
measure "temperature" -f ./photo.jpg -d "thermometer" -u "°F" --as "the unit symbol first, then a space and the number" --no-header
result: °F -10
